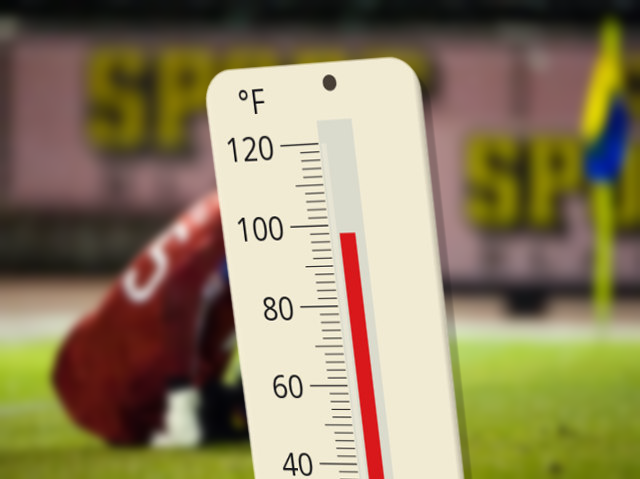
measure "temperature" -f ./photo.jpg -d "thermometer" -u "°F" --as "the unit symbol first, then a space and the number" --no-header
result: °F 98
